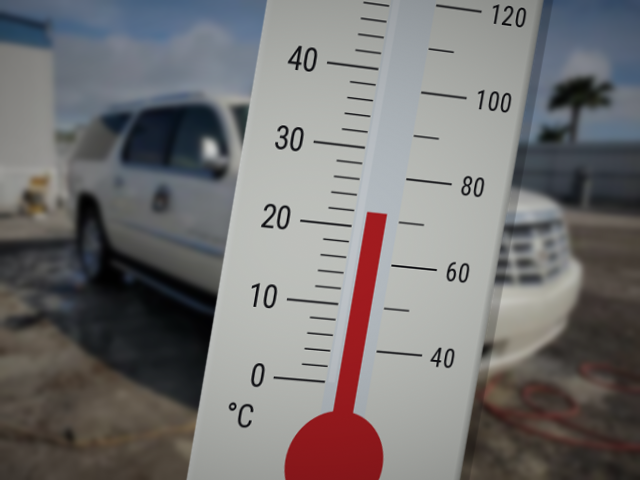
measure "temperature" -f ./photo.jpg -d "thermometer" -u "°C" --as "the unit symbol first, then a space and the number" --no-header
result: °C 22
